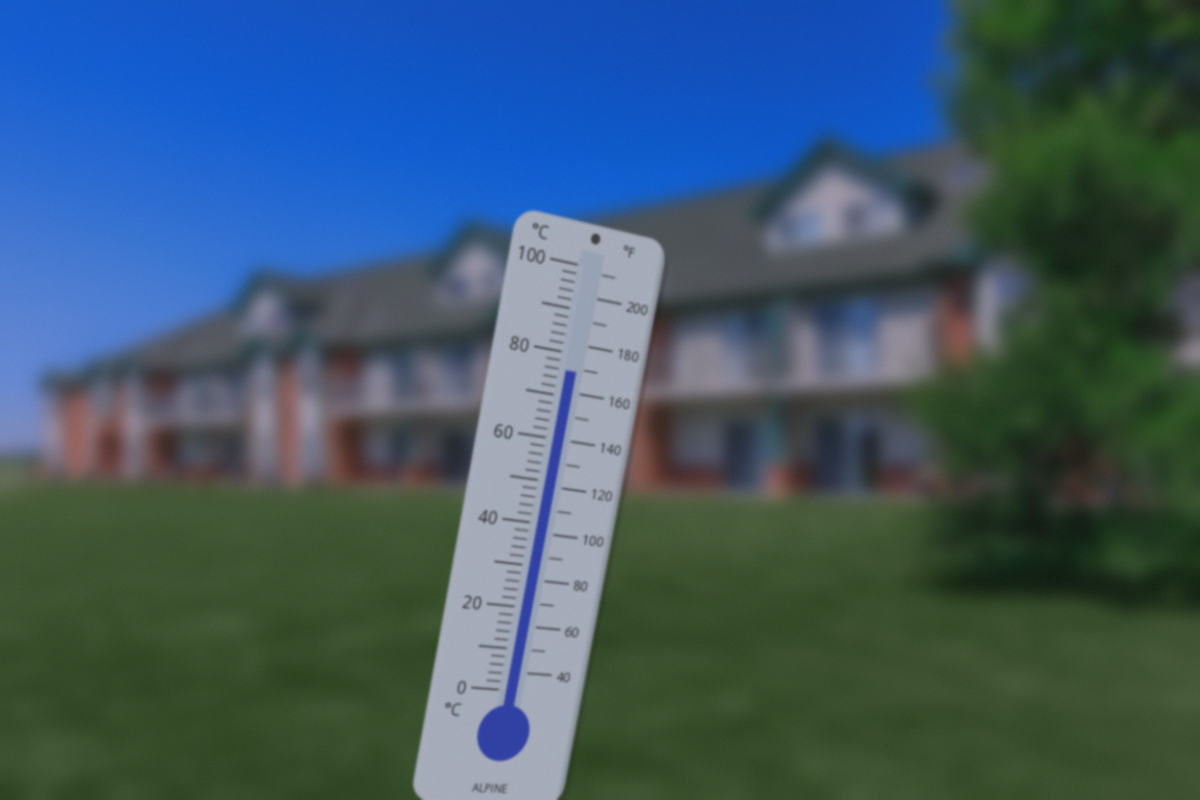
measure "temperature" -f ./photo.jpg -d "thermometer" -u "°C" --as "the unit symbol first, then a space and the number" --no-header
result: °C 76
